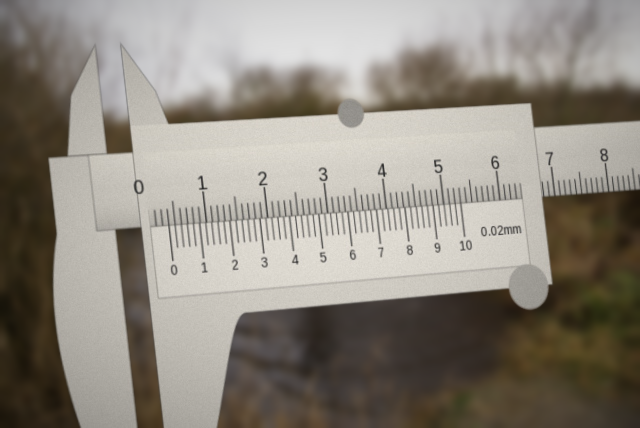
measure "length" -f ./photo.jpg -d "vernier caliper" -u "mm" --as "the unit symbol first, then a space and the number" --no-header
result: mm 4.0
